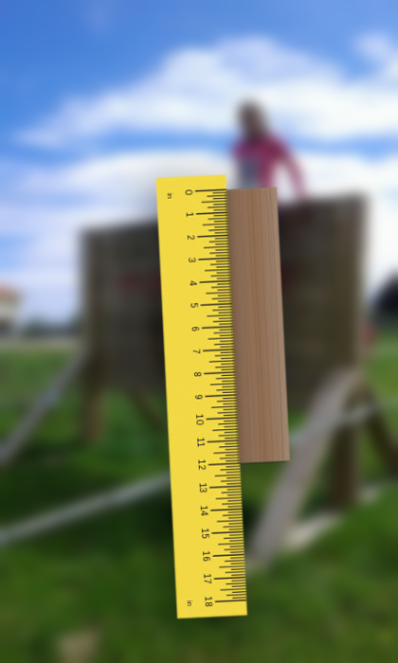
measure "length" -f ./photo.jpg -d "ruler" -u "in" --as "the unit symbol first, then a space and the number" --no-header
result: in 12
